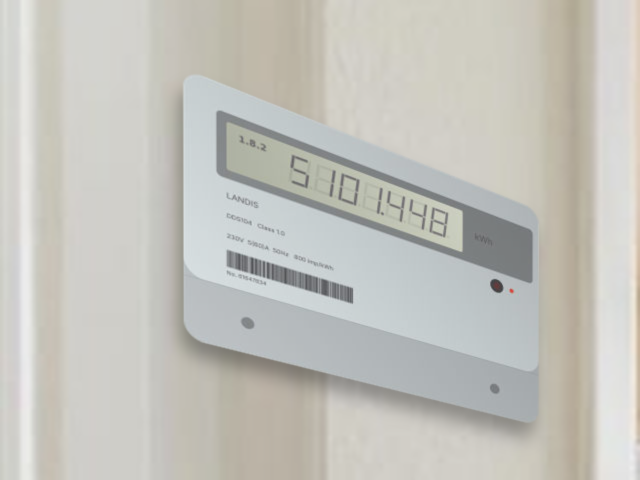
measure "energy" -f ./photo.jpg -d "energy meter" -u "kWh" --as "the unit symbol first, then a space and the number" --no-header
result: kWh 5101.448
